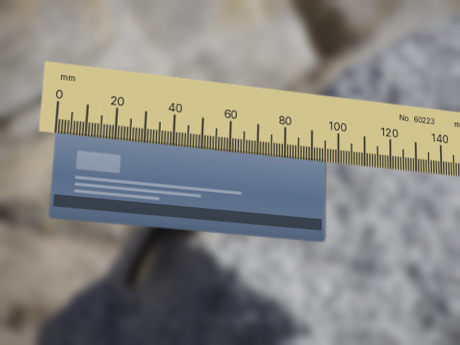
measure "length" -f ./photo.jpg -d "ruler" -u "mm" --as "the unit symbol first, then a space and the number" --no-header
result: mm 95
